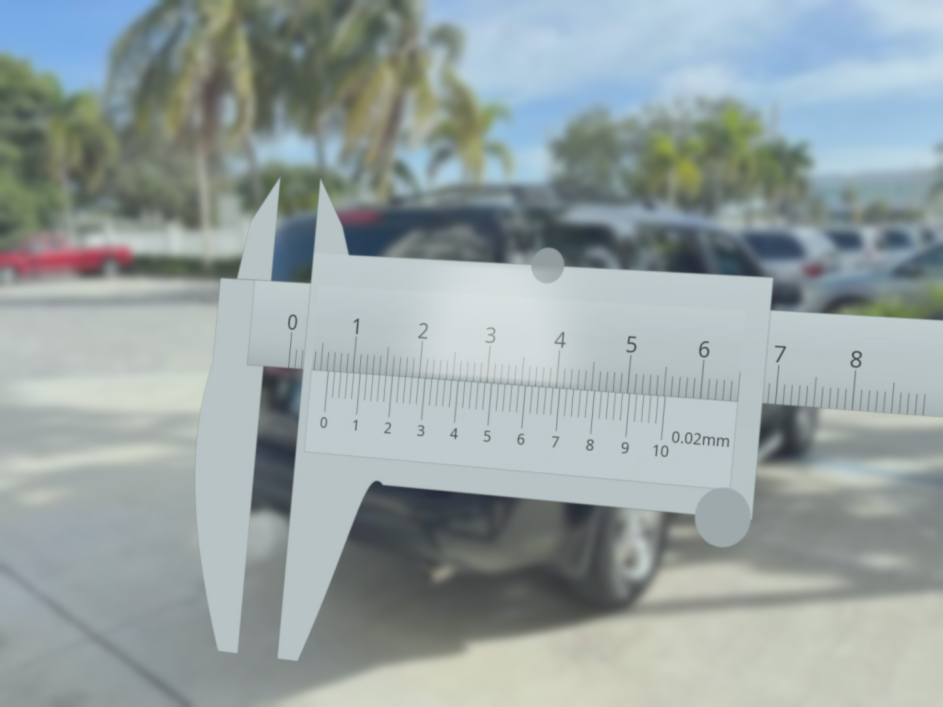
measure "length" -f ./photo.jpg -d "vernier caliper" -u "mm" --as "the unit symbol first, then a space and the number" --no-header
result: mm 6.2
